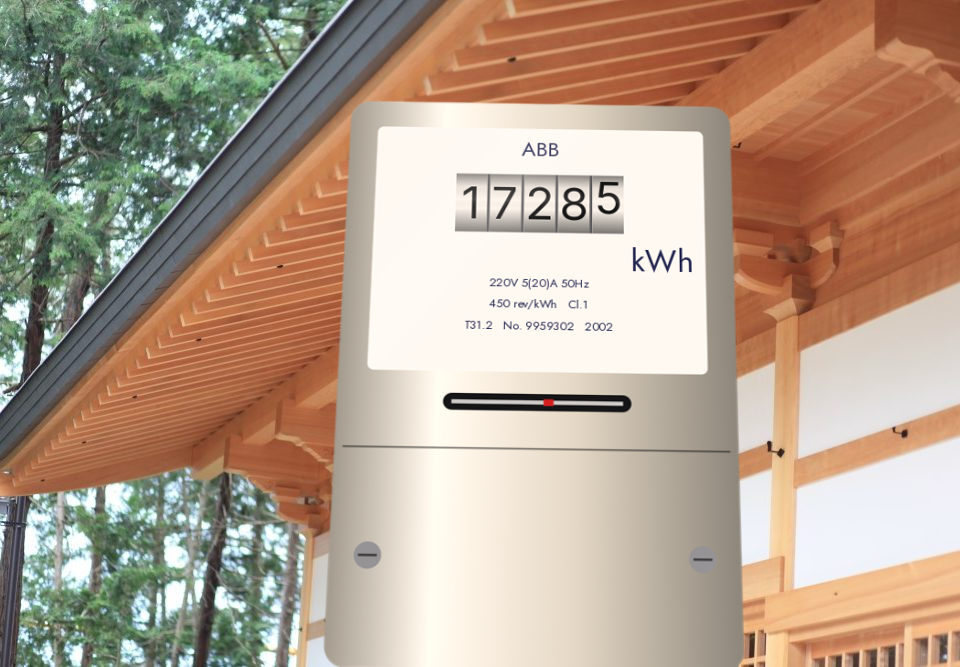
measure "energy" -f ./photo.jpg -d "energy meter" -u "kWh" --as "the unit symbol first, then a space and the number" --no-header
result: kWh 17285
